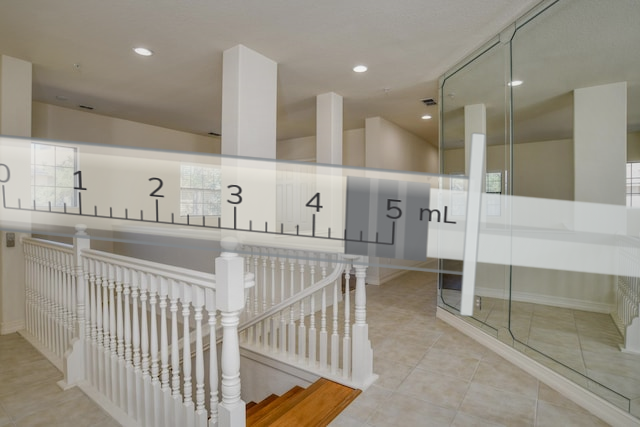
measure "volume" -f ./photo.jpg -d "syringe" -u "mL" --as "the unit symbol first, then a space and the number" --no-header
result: mL 4.4
